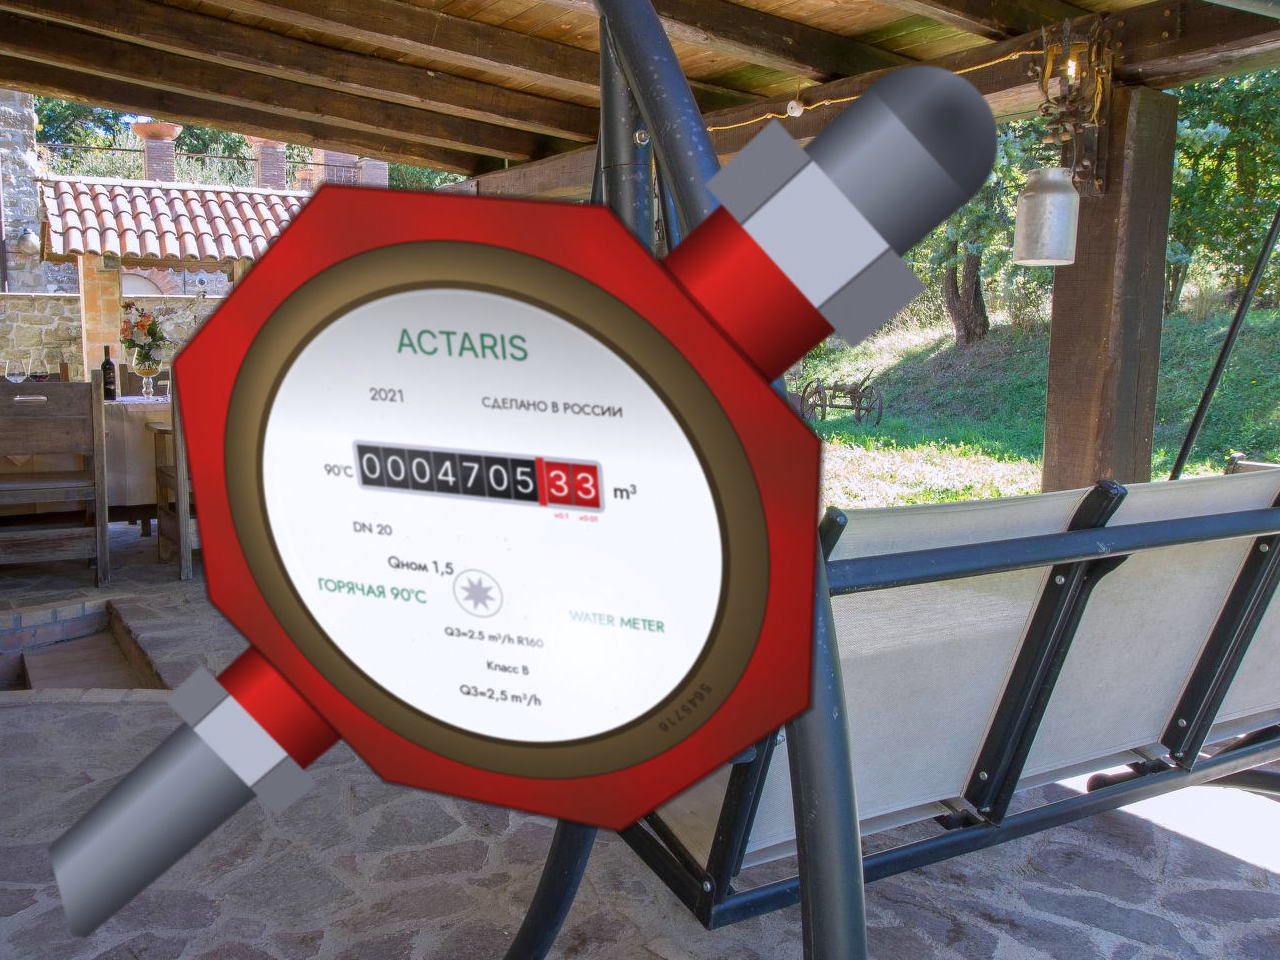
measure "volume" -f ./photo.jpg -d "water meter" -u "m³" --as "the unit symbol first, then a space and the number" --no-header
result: m³ 4705.33
